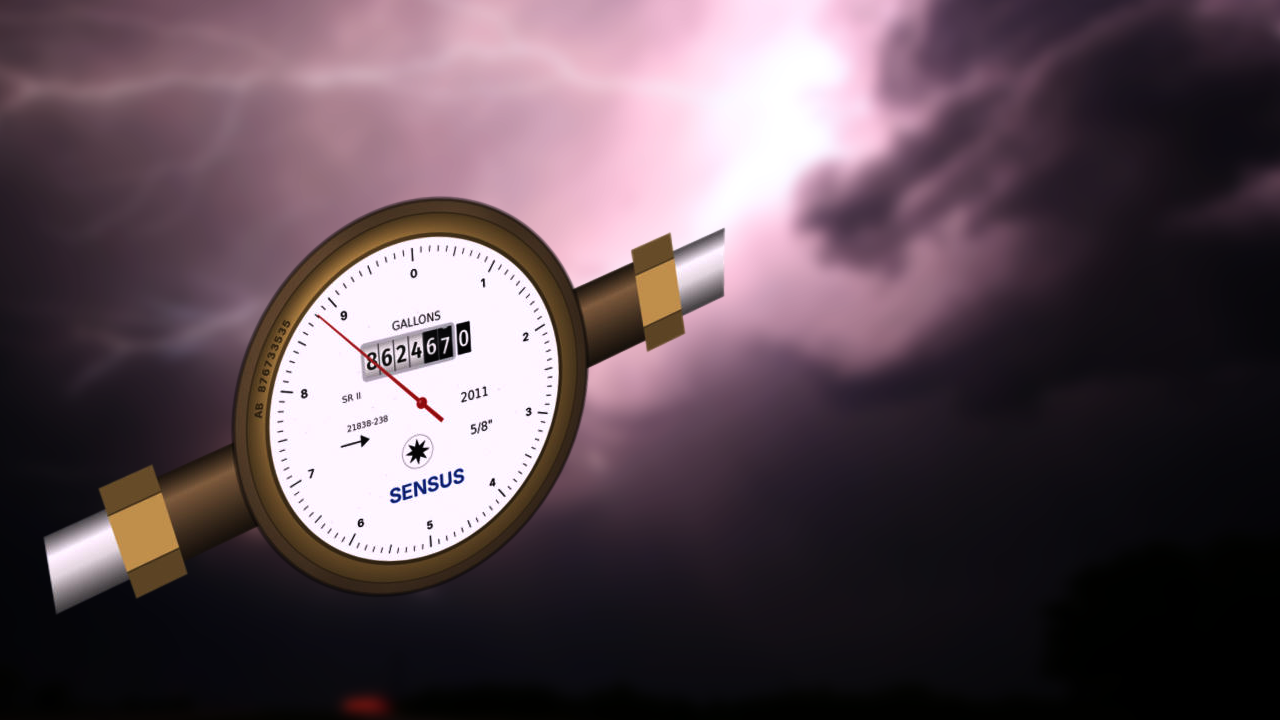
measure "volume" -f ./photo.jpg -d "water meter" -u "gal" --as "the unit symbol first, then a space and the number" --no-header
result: gal 8624668.8
